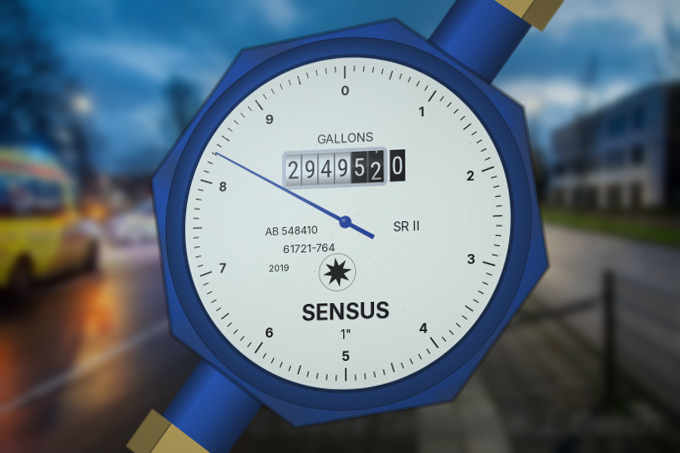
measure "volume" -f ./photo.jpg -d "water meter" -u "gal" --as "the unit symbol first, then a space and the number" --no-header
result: gal 2949518.3
